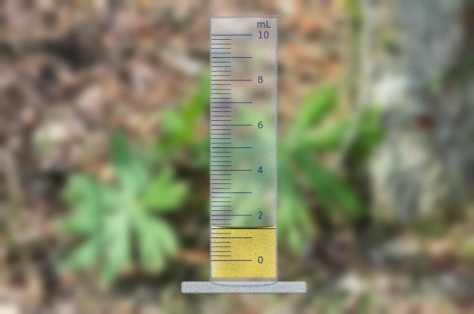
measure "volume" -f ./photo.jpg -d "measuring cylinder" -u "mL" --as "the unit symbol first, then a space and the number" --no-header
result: mL 1.4
